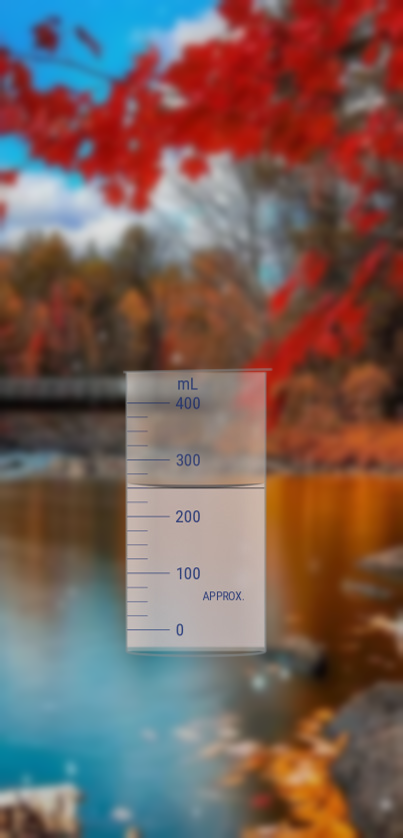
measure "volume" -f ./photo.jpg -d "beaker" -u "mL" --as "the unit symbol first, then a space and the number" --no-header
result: mL 250
